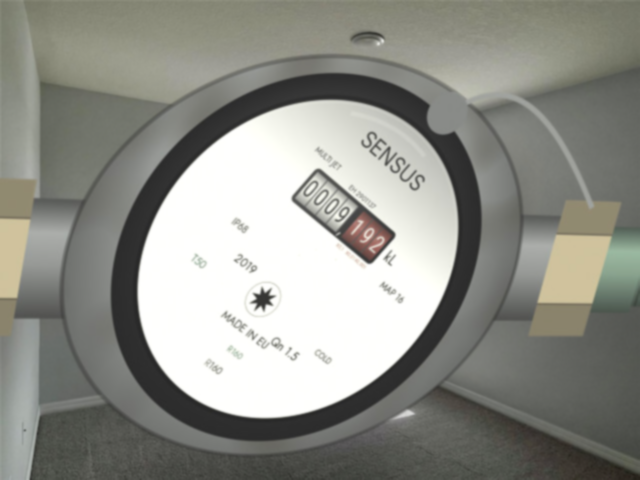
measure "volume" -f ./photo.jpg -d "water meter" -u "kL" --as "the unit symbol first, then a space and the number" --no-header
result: kL 9.192
